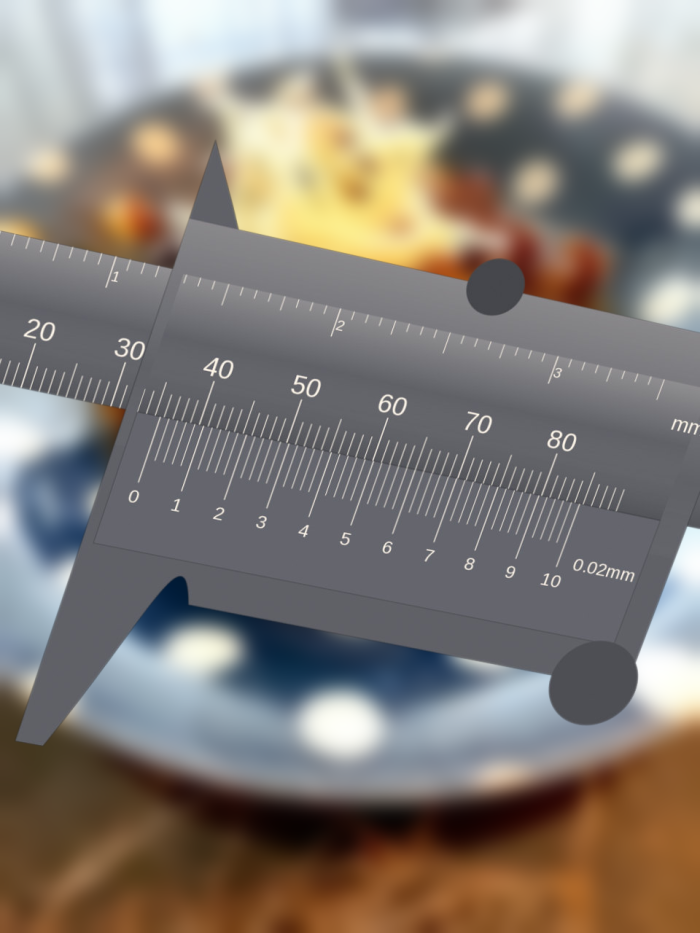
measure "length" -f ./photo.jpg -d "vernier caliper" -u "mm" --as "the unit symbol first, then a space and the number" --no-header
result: mm 35.6
